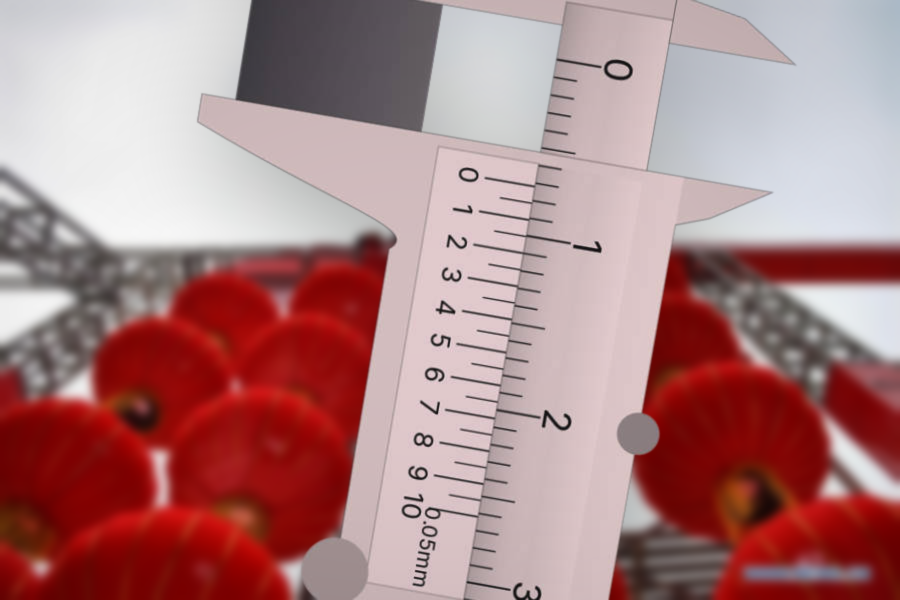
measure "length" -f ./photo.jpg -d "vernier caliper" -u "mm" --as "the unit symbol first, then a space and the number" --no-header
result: mm 7.2
